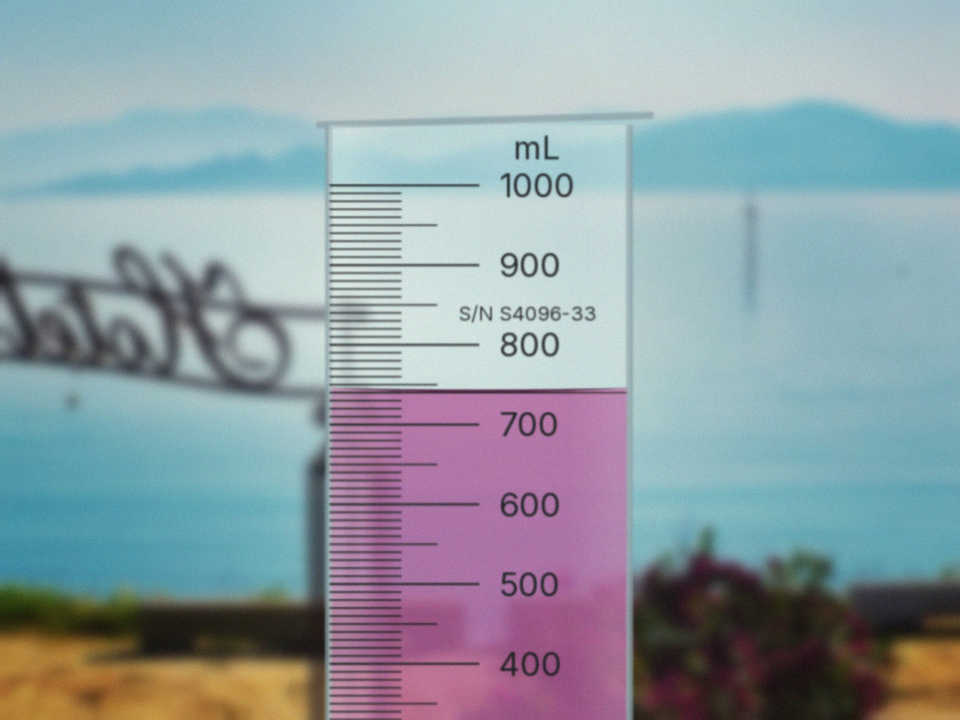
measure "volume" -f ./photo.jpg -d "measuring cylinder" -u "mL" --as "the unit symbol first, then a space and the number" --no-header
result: mL 740
